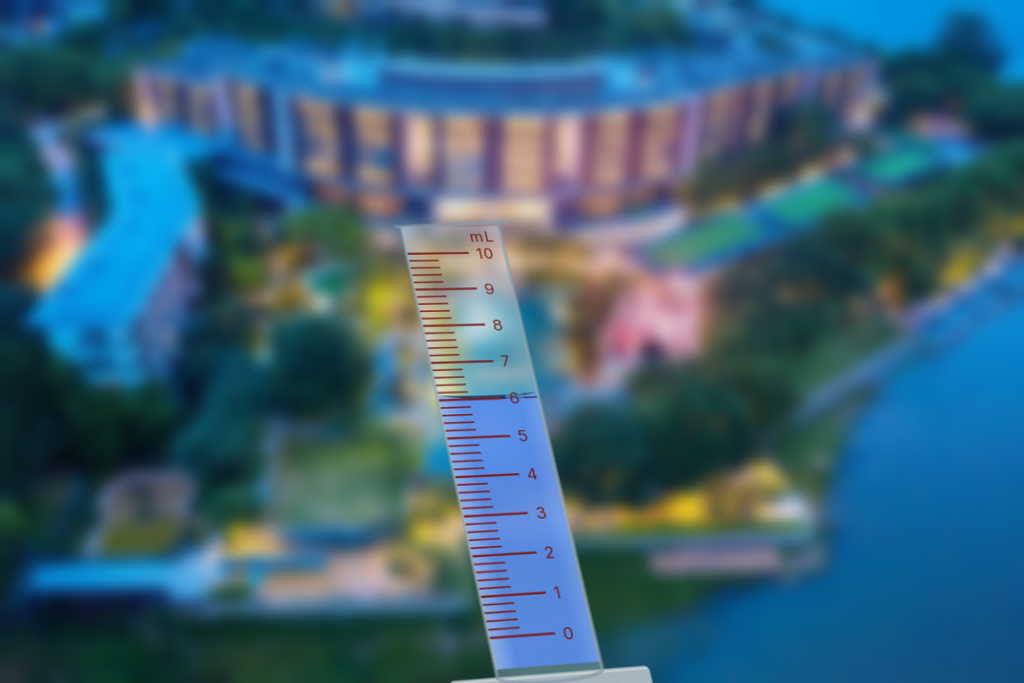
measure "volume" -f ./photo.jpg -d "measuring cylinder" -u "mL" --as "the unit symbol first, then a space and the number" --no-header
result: mL 6
